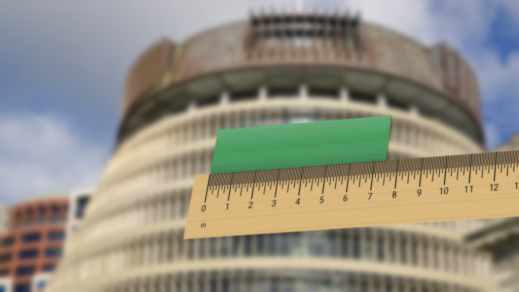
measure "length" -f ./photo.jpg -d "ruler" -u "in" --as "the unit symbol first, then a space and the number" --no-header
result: in 7.5
